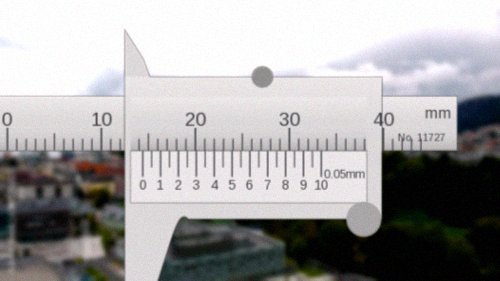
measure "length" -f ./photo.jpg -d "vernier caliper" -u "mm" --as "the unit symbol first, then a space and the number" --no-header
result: mm 14.4
